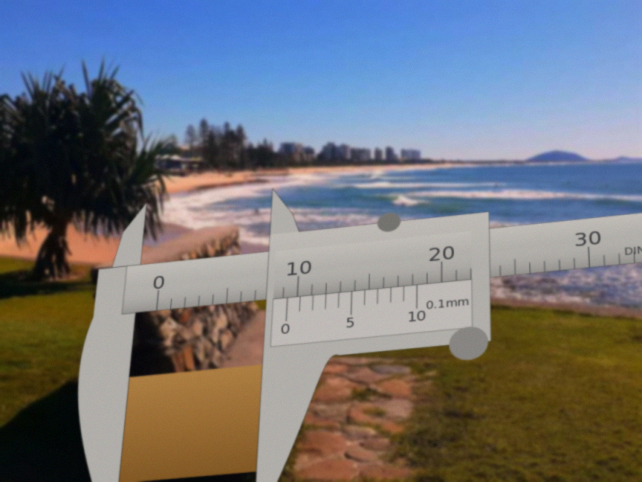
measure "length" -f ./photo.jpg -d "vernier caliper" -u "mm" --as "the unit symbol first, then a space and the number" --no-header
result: mm 9.3
